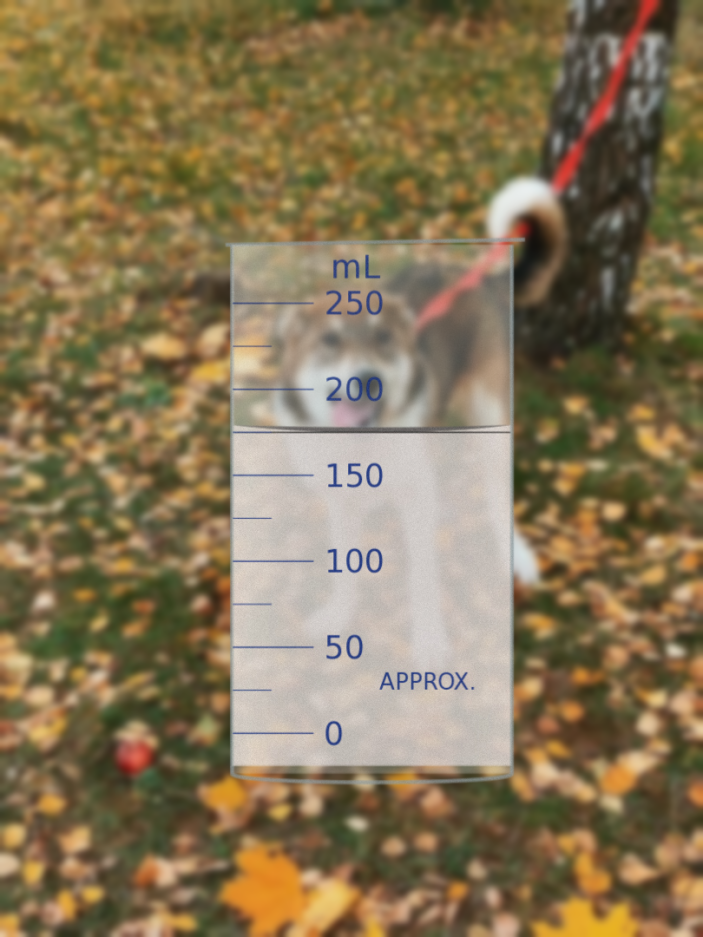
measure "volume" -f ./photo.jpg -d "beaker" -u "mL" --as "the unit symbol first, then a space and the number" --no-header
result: mL 175
